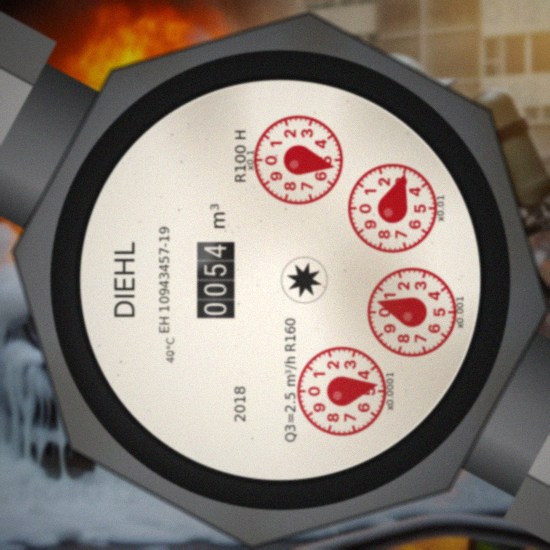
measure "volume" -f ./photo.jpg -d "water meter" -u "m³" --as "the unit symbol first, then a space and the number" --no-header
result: m³ 54.5304
